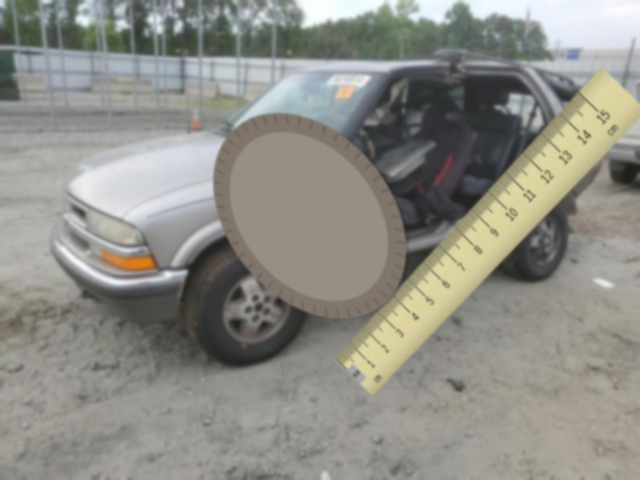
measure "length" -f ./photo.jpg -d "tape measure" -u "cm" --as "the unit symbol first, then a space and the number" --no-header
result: cm 7.5
